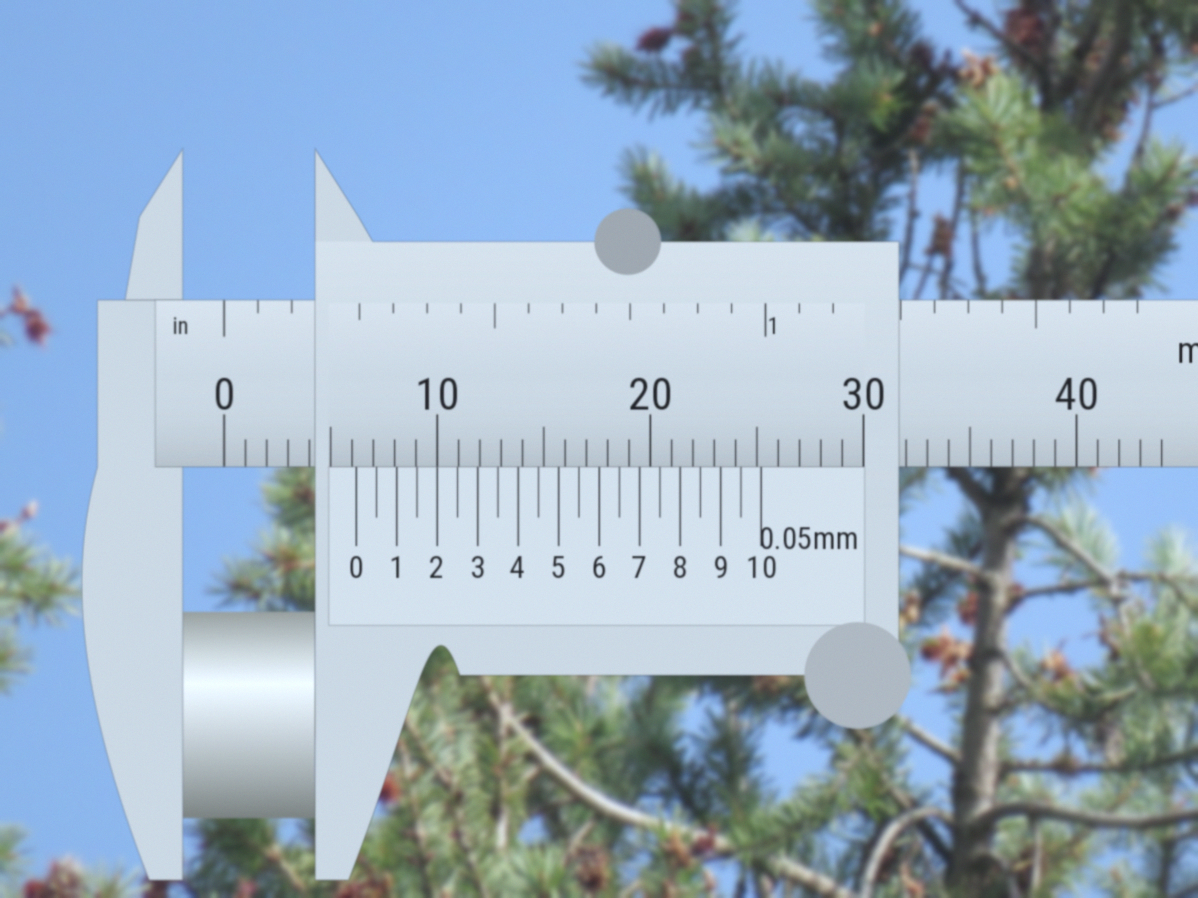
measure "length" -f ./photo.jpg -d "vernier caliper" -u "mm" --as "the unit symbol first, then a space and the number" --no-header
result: mm 6.2
